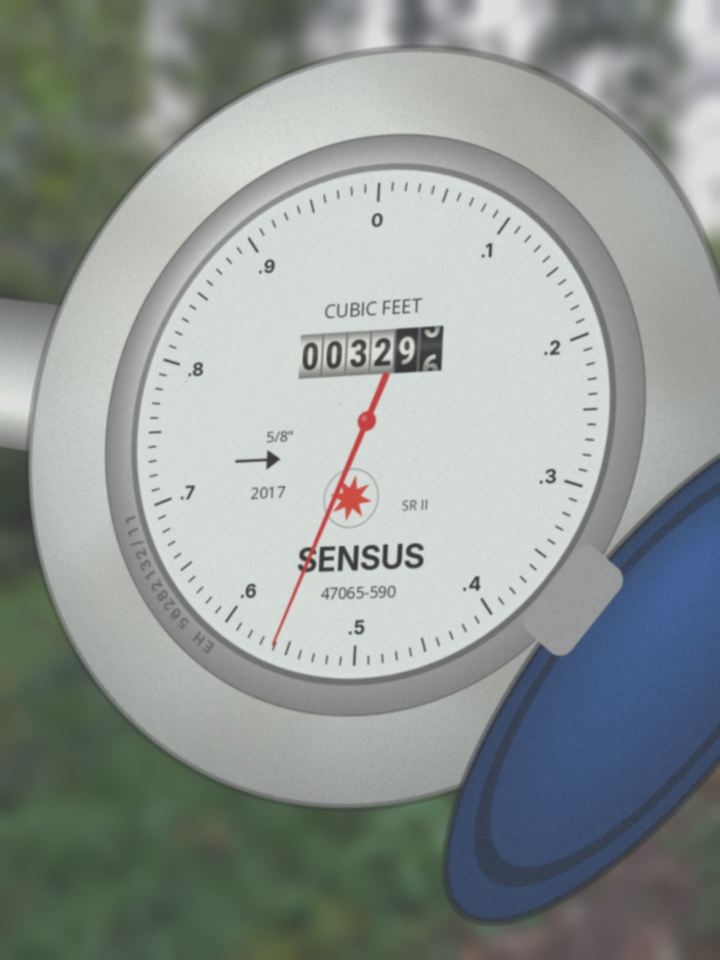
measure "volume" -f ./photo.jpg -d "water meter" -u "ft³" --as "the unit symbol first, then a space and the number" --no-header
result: ft³ 3295.56
